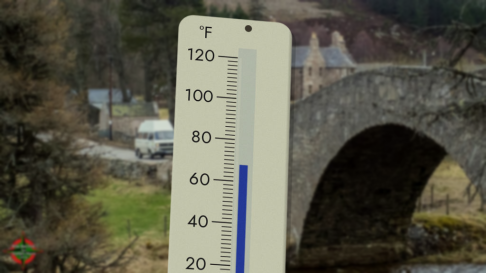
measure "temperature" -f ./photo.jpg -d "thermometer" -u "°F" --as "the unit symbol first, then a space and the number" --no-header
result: °F 68
